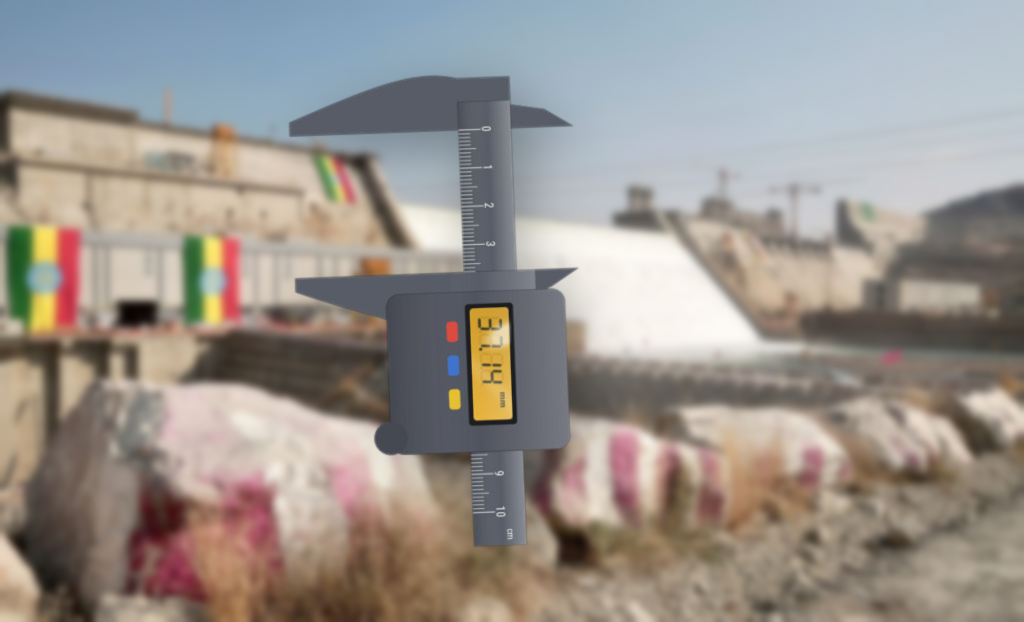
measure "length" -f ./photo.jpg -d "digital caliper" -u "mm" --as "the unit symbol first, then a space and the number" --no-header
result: mm 37.14
